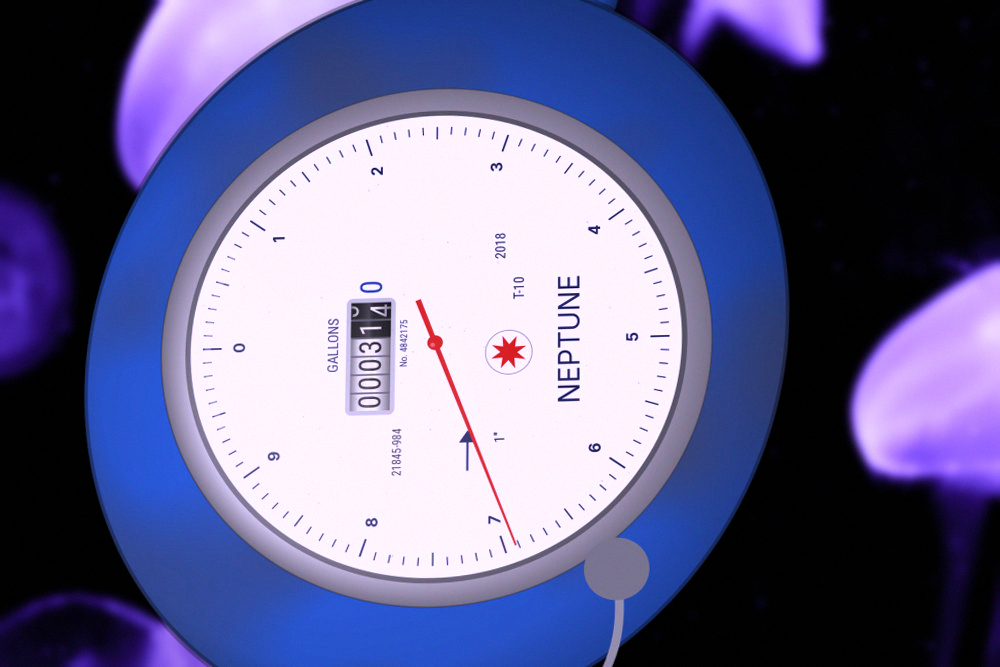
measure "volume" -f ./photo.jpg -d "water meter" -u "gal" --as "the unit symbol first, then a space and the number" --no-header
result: gal 3136.9
